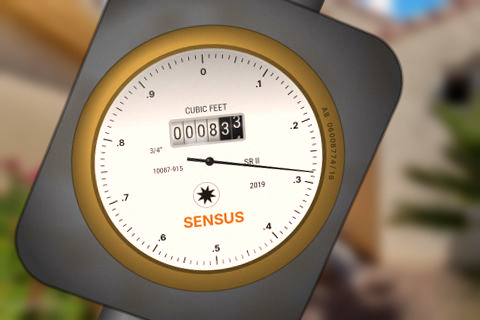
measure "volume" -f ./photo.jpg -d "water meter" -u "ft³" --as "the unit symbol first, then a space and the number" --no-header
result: ft³ 833.28
